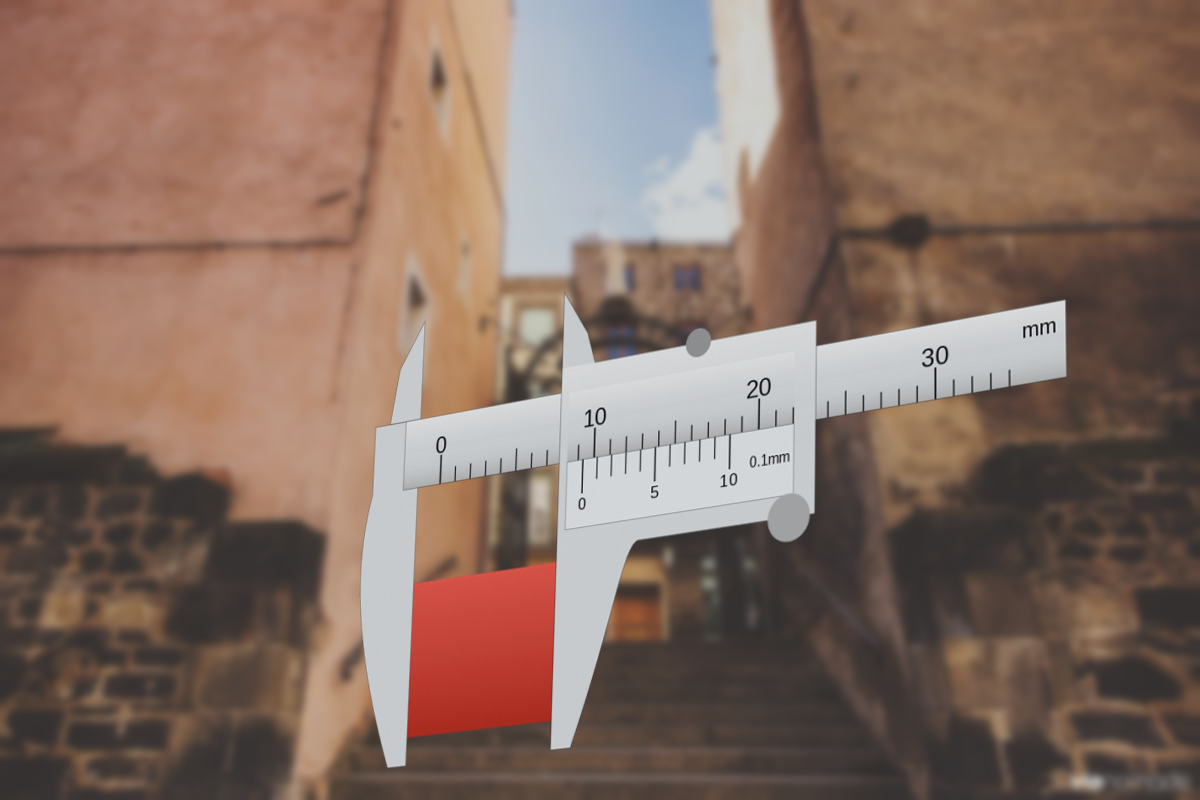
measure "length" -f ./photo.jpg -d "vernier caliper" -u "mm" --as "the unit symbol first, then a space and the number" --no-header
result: mm 9.3
